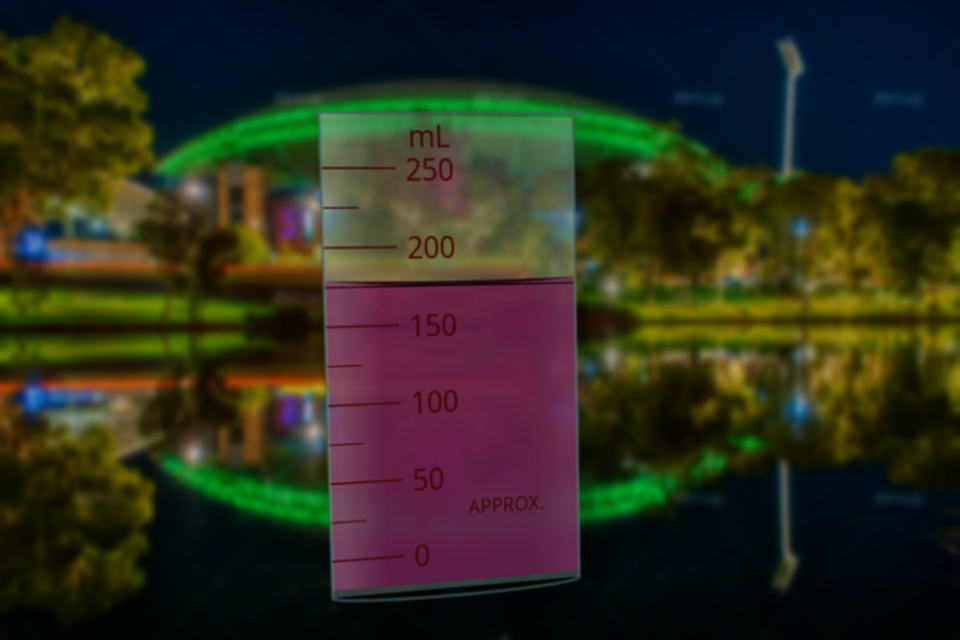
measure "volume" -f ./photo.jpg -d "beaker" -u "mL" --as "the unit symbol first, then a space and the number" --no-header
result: mL 175
